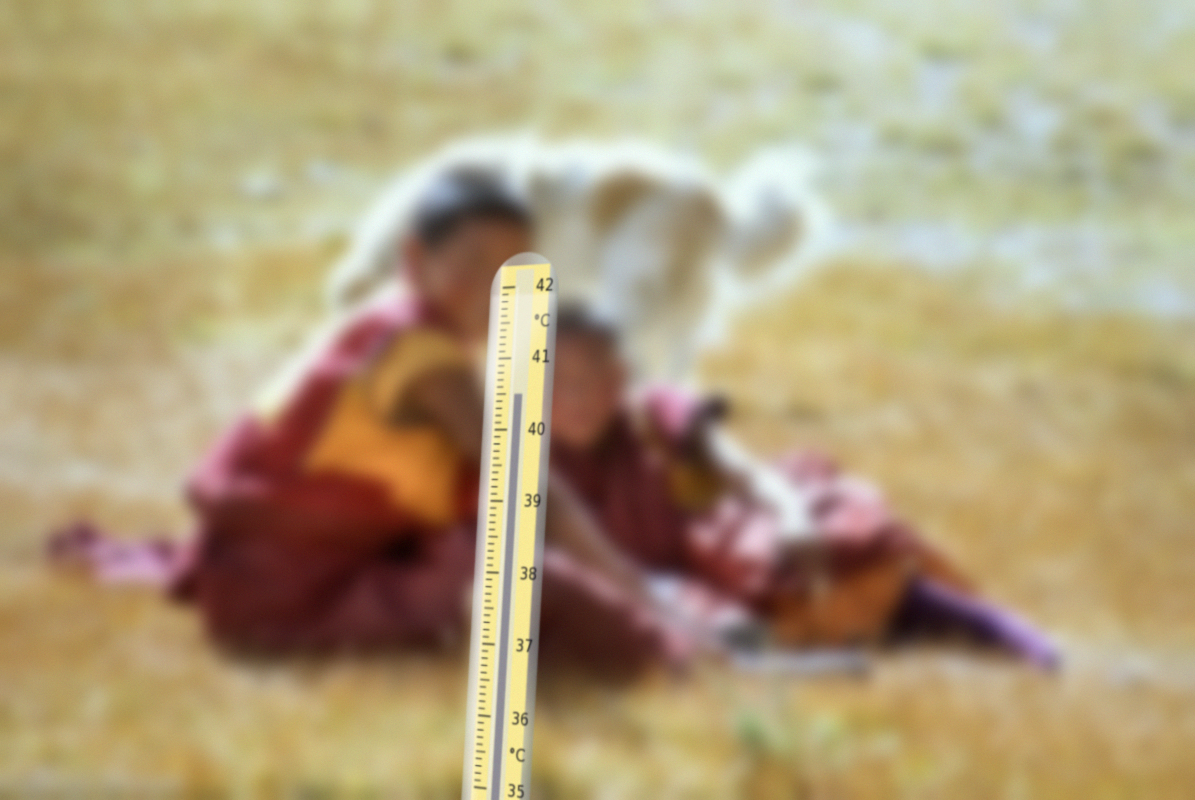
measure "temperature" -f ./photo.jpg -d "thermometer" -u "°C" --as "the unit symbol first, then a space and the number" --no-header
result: °C 40.5
